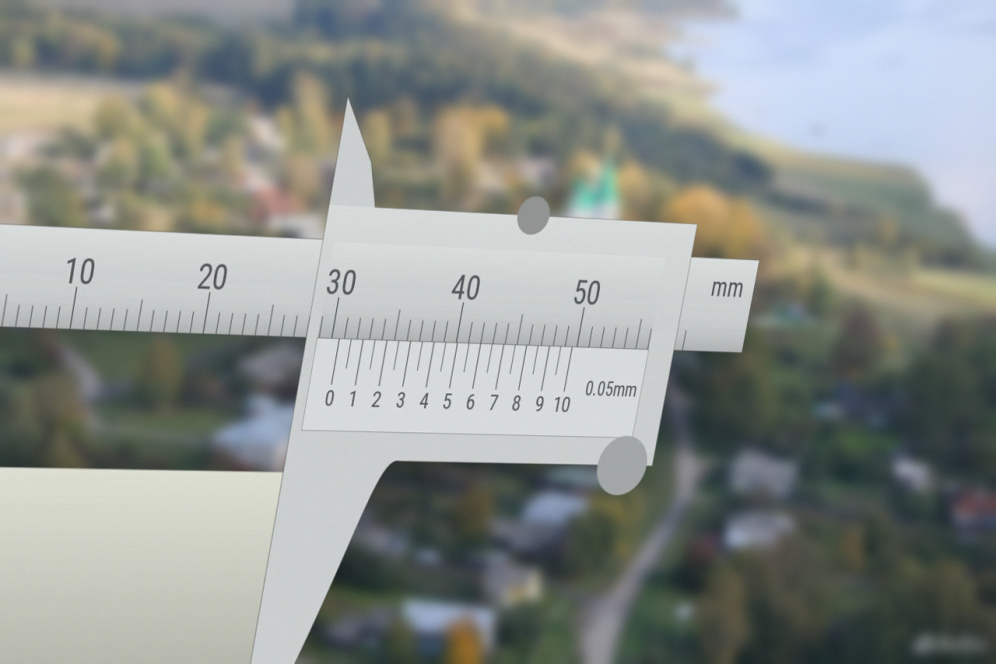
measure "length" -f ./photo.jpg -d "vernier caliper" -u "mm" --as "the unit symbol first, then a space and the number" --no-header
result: mm 30.6
